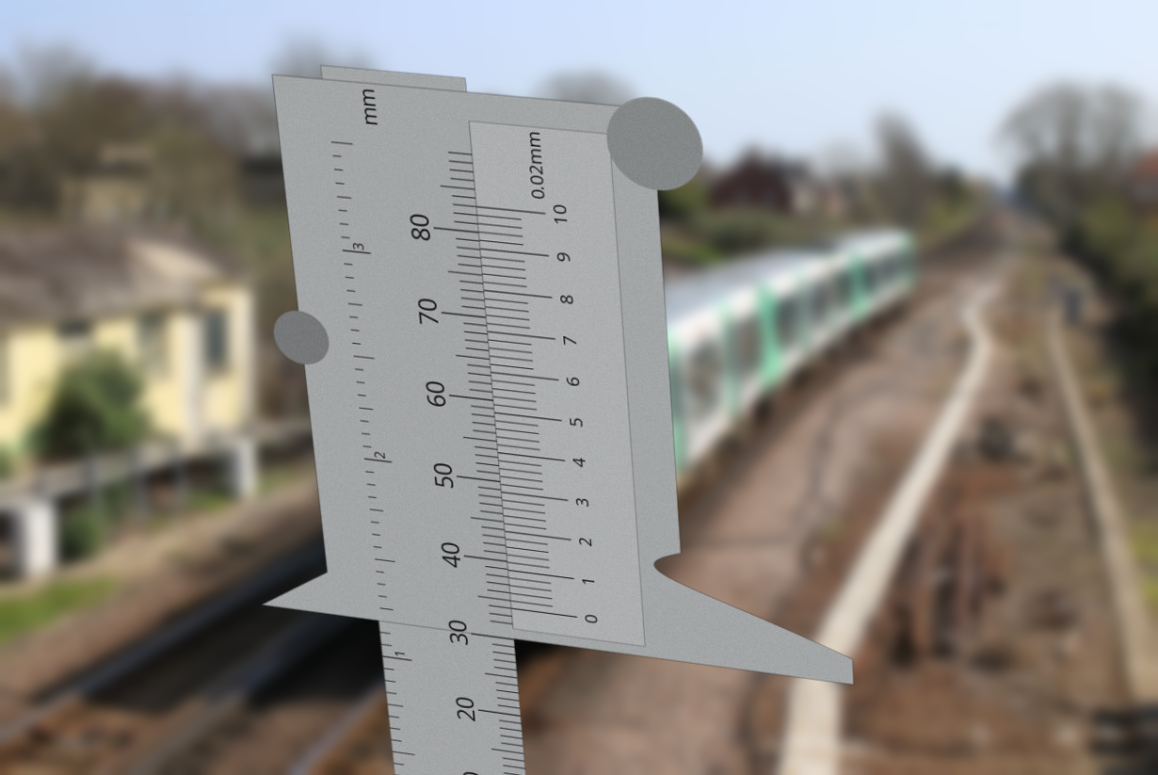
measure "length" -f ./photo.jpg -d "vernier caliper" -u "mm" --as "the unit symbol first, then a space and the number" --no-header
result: mm 34.0
